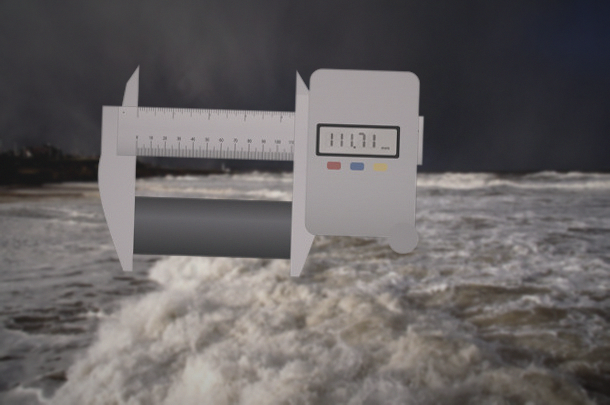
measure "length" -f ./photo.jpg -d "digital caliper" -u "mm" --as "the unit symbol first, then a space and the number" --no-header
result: mm 111.71
